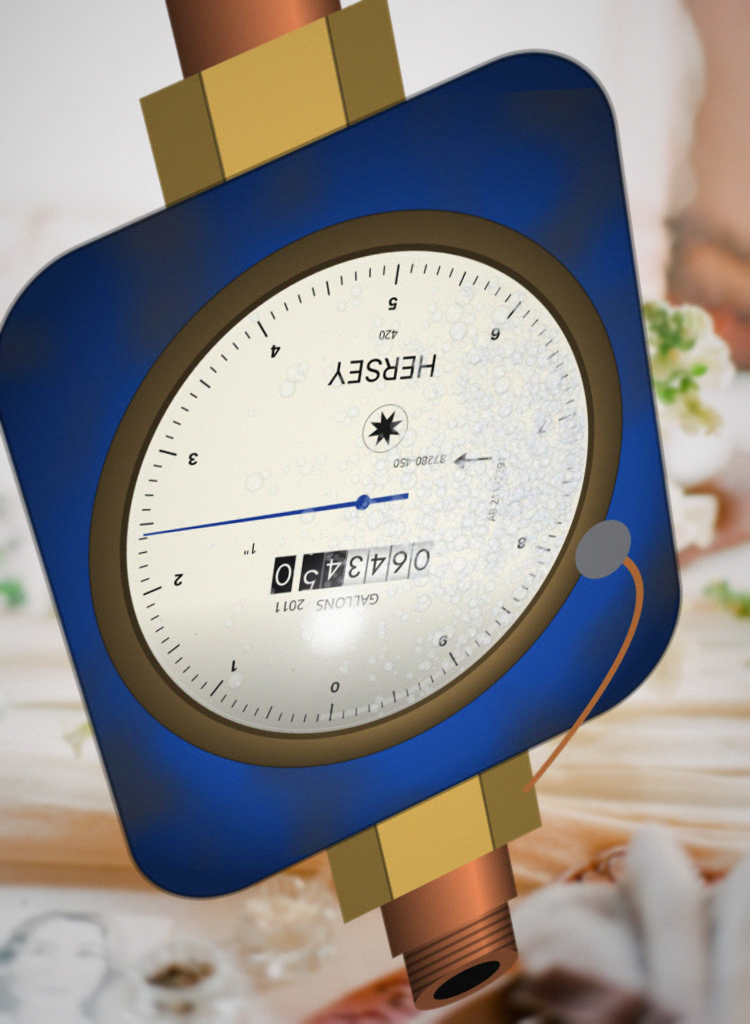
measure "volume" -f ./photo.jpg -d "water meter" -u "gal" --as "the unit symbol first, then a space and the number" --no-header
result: gal 643452.4
